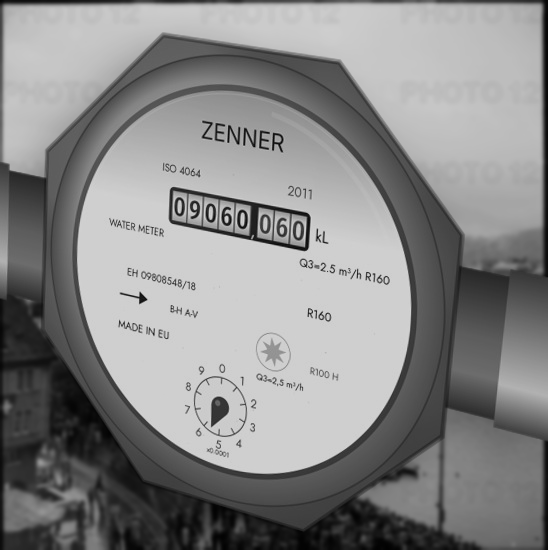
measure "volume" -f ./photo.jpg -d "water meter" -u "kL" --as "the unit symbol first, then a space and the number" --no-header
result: kL 9060.0605
